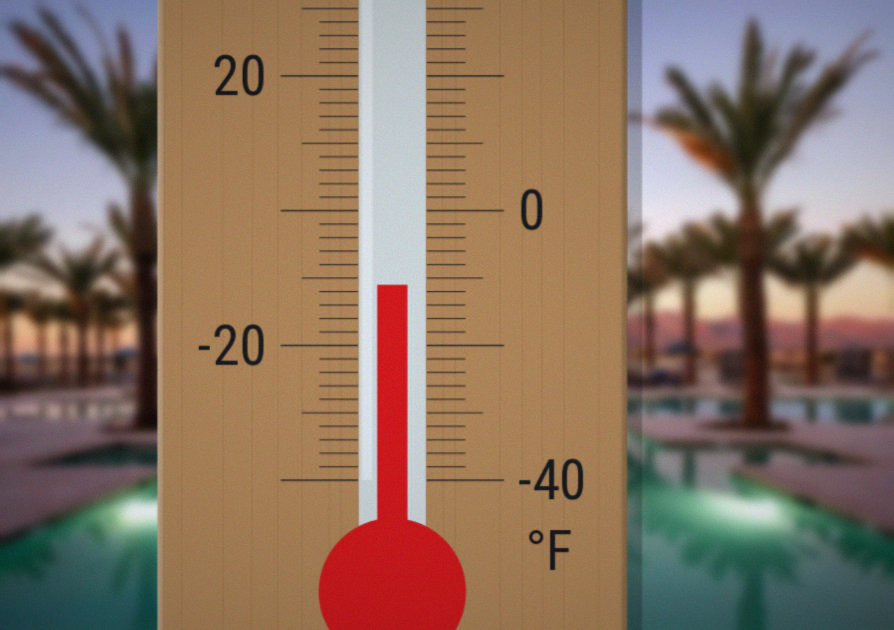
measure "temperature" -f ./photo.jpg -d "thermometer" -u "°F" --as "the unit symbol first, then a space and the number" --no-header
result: °F -11
